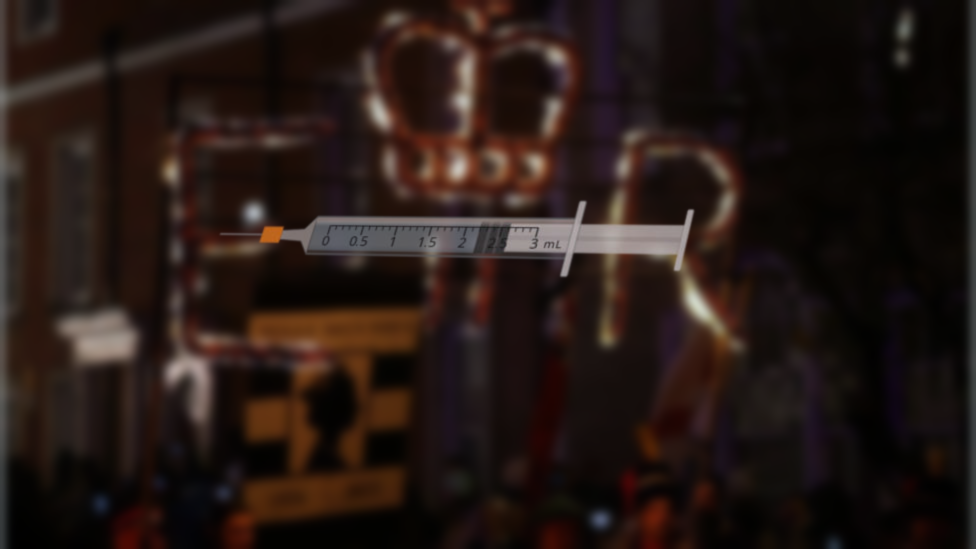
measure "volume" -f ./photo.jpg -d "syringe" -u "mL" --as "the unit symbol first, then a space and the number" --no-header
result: mL 2.2
